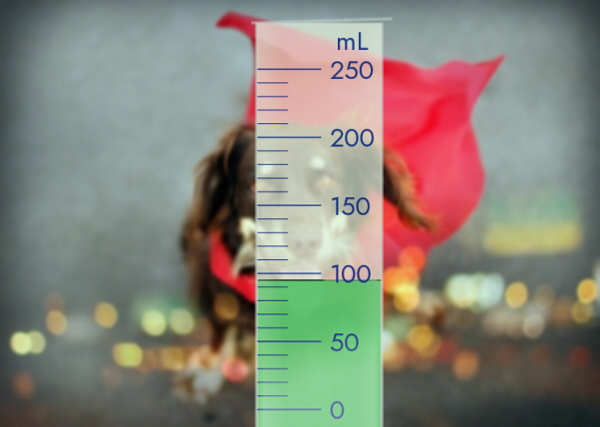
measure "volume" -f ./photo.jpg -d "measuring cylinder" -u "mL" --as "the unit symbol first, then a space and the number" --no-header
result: mL 95
